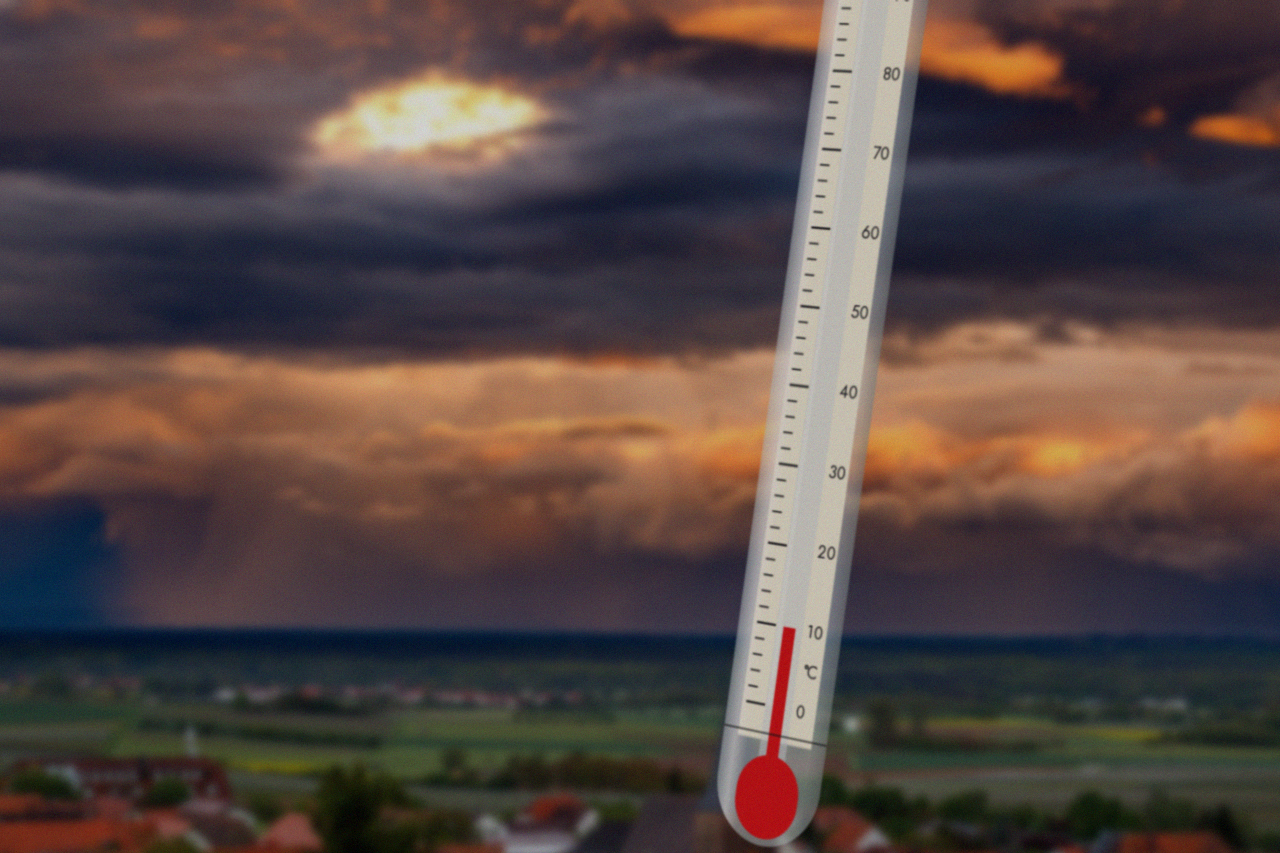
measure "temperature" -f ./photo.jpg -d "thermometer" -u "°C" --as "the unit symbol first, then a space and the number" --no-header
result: °C 10
